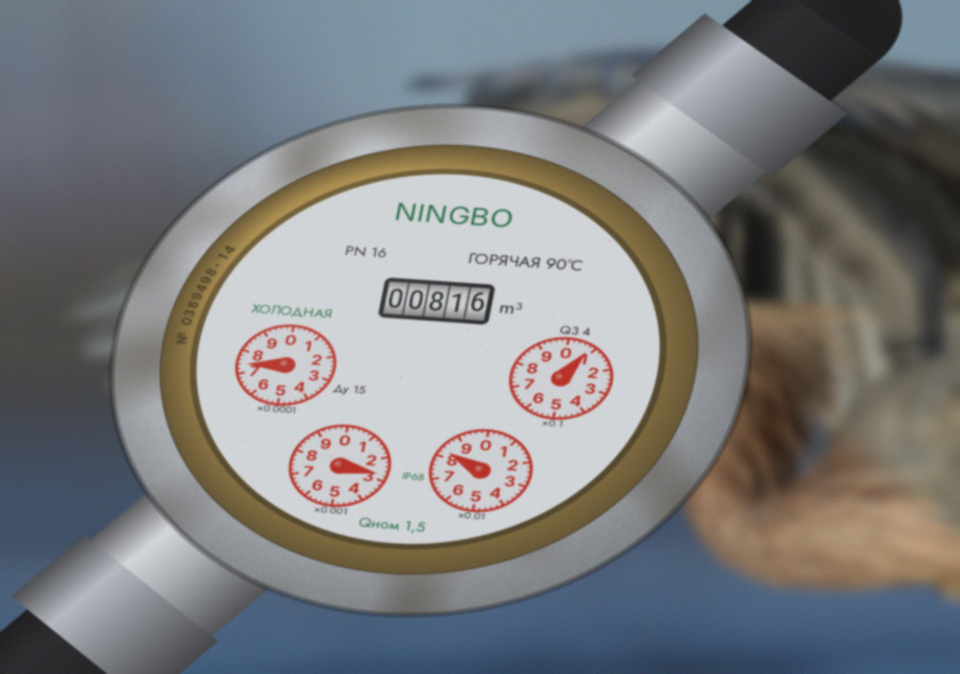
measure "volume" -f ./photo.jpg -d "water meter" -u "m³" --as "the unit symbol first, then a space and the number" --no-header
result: m³ 816.0827
